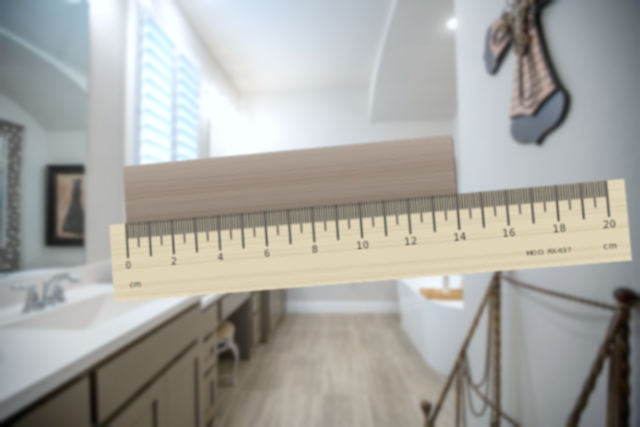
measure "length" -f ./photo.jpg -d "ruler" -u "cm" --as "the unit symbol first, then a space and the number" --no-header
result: cm 14
